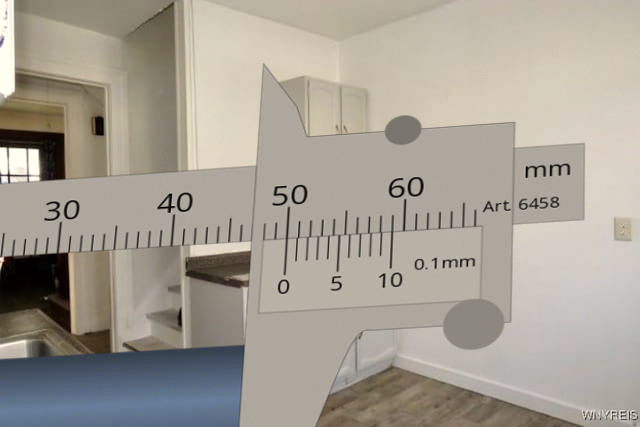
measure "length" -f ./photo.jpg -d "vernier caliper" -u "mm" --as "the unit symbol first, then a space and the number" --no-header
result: mm 50.0
